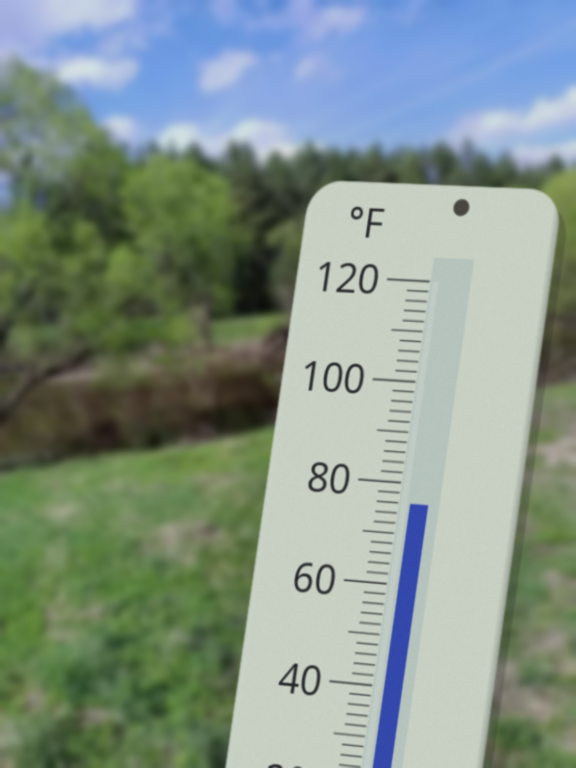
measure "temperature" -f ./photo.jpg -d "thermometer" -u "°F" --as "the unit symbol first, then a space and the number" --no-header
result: °F 76
